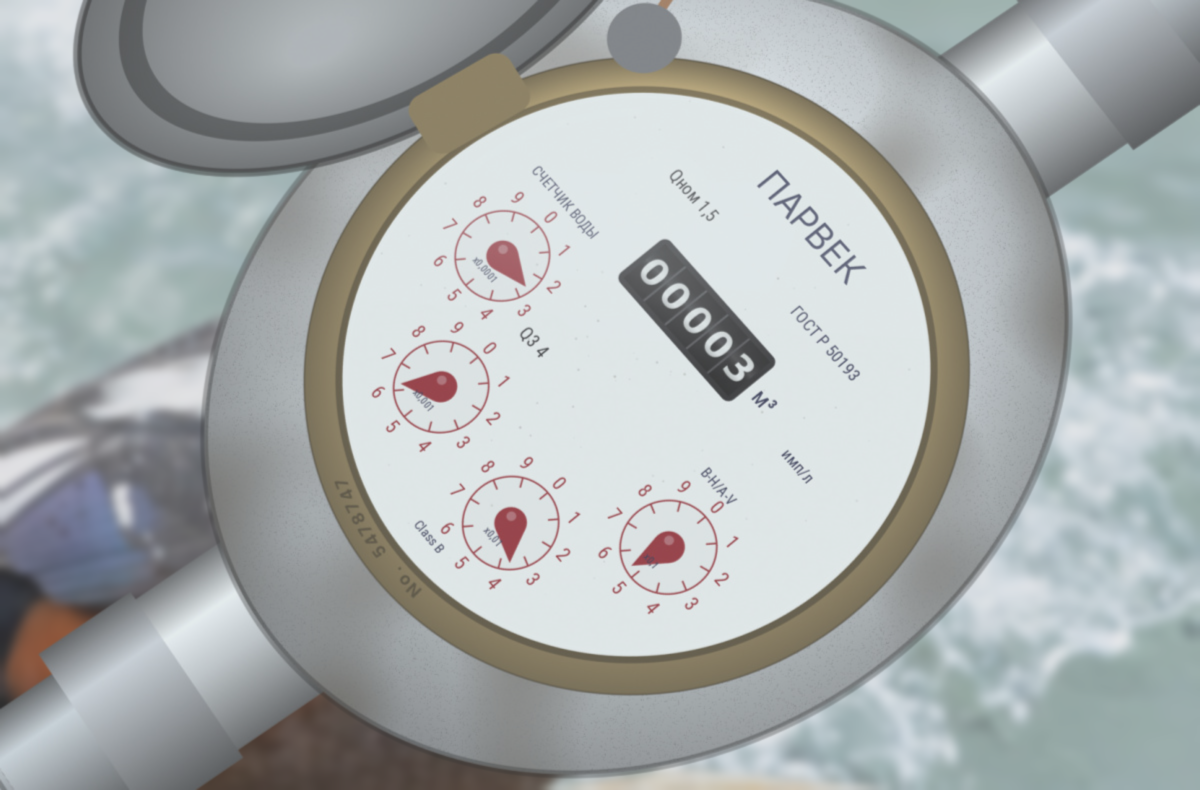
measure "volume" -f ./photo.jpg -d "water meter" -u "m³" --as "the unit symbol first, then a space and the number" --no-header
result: m³ 3.5362
